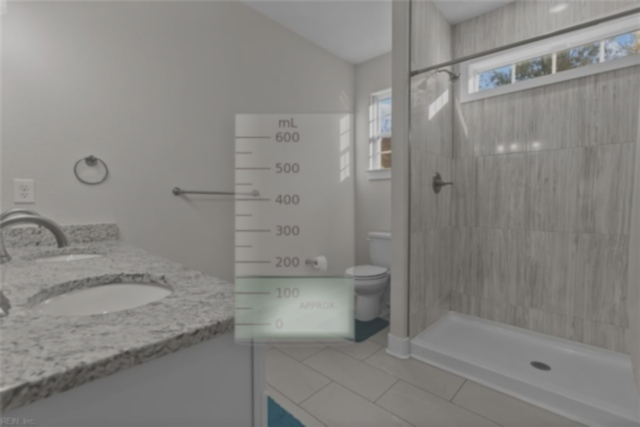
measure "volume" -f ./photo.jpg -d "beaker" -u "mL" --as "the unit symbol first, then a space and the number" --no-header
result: mL 150
